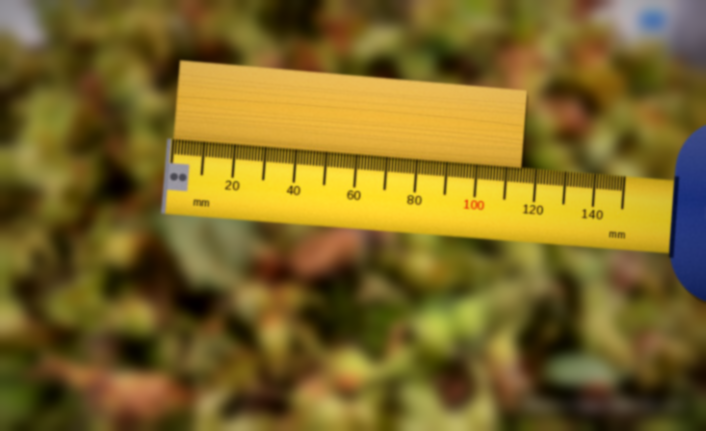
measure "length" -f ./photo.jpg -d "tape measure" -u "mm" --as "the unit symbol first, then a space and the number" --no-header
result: mm 115
